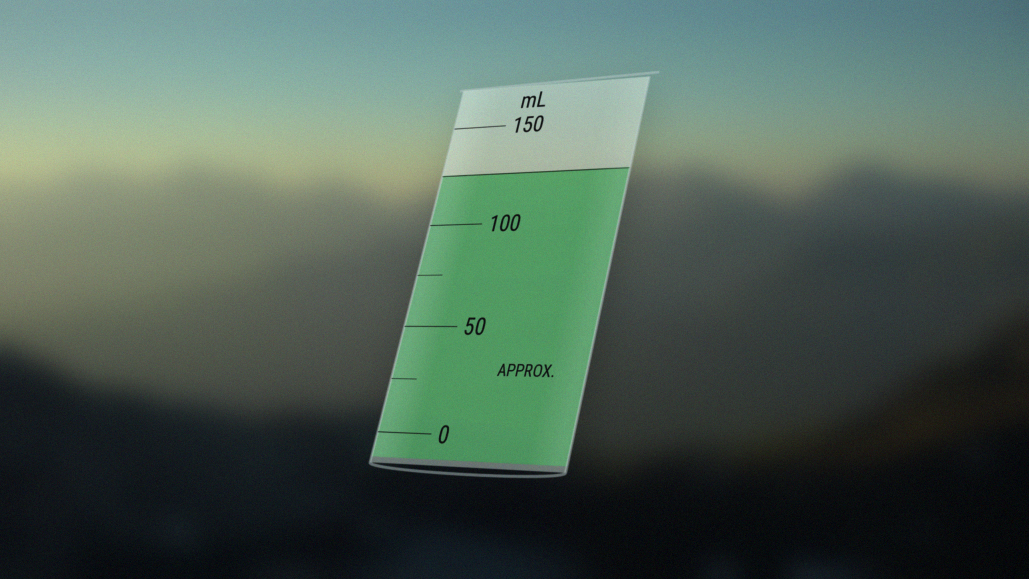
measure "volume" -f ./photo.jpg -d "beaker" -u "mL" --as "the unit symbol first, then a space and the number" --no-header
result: mL 125
